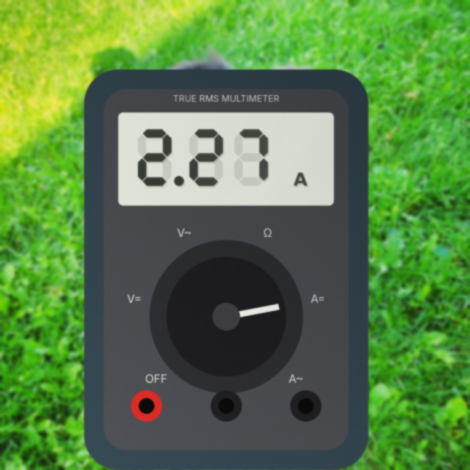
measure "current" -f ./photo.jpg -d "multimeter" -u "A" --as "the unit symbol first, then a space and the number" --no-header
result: A 2.27
